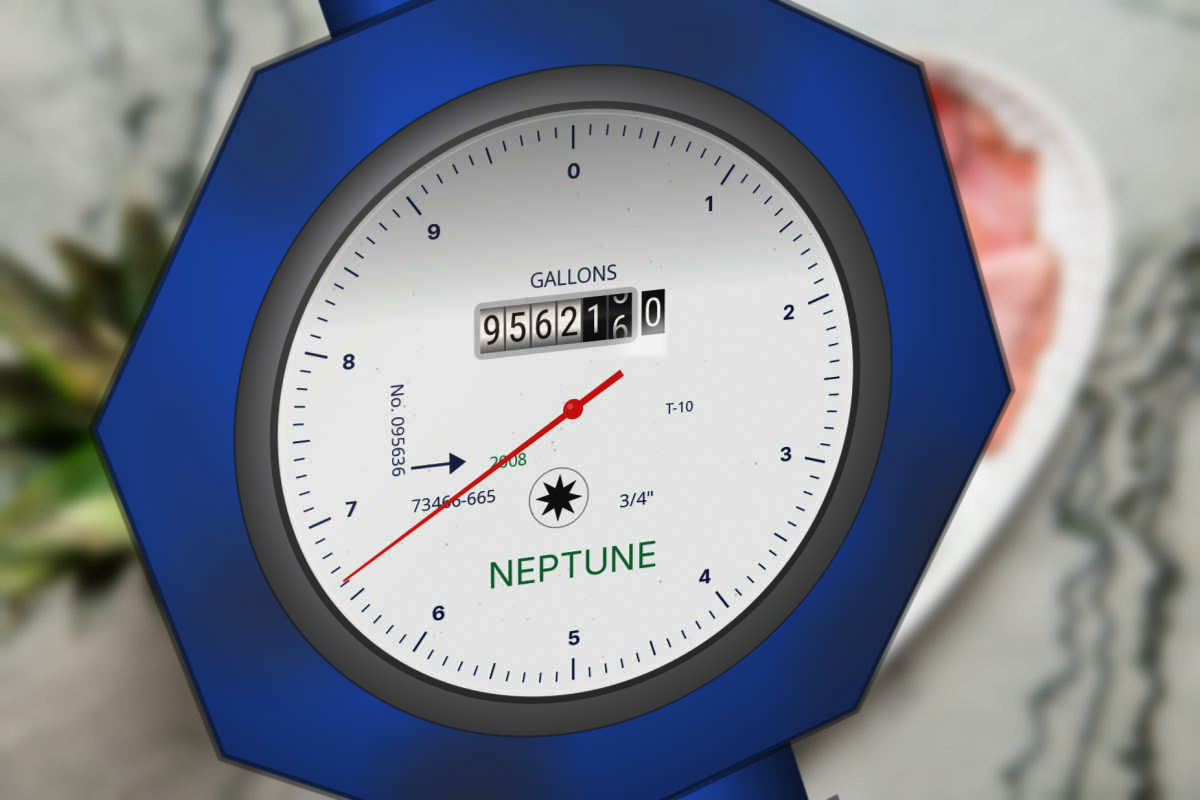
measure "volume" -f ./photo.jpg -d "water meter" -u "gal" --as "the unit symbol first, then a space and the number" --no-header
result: gal 9562156.6
